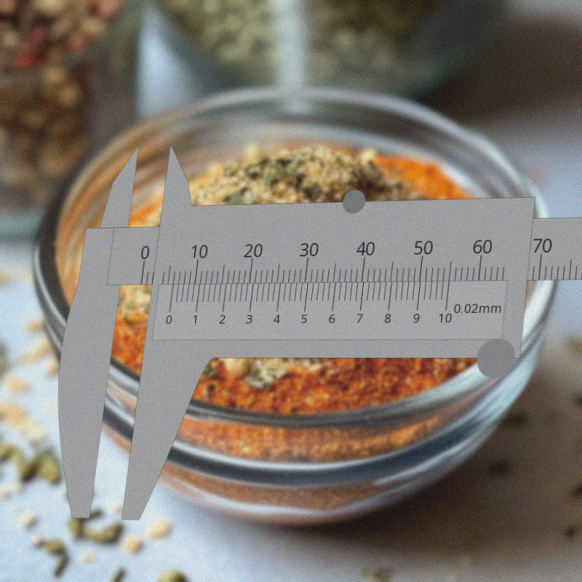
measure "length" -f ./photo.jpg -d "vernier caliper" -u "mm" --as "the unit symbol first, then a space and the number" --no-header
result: mm 6.0
